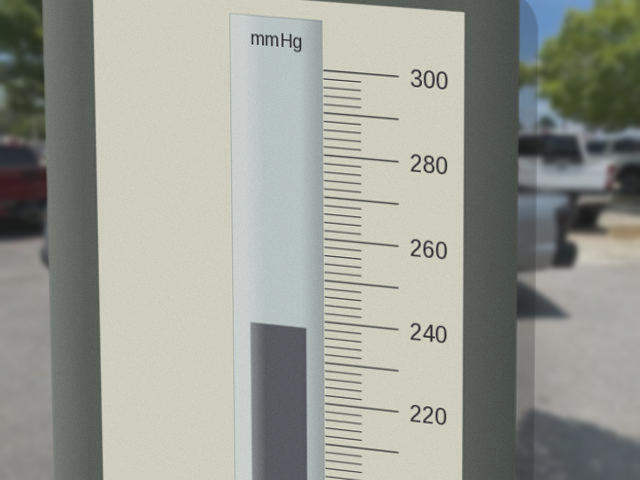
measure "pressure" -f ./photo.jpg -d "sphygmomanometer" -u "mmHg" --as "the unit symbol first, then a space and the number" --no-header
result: mmHg 238
